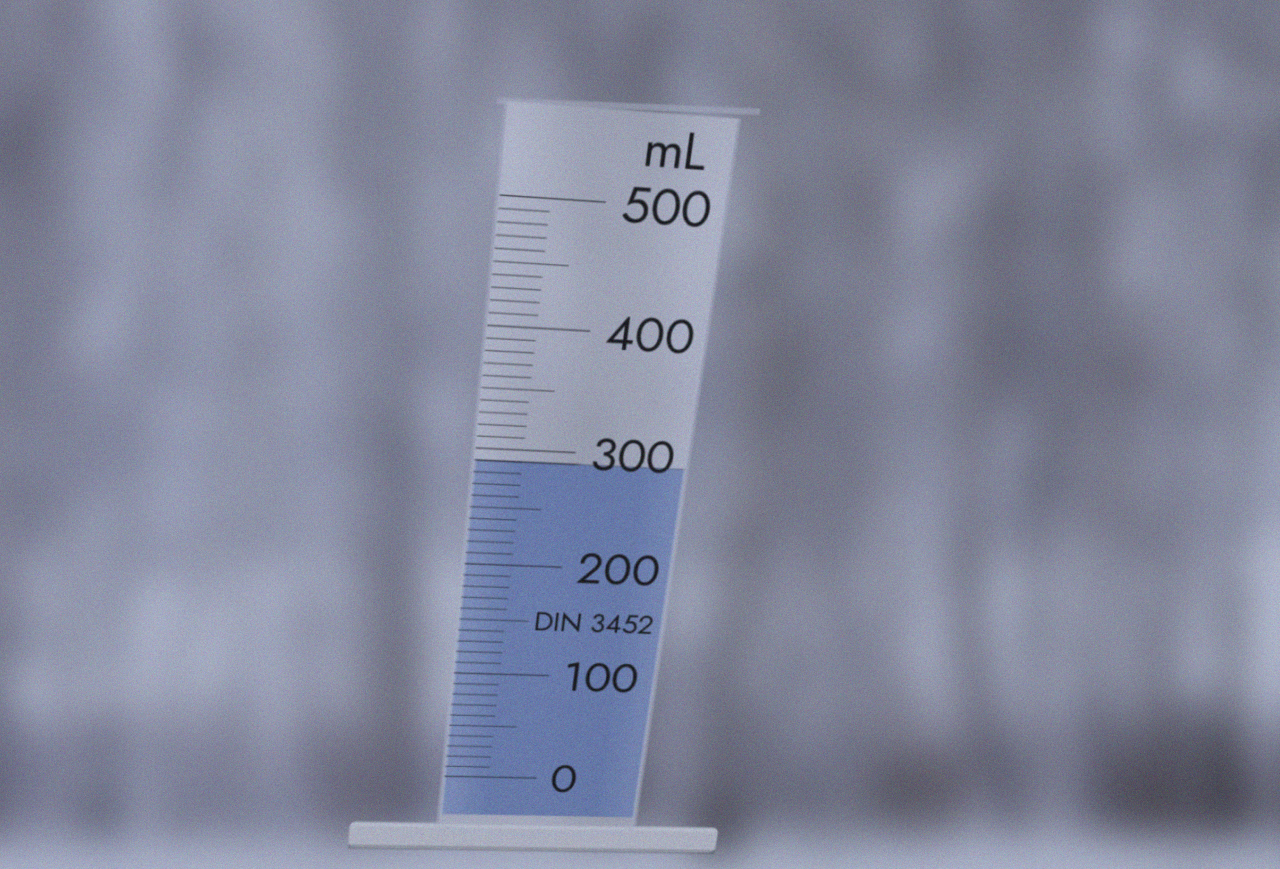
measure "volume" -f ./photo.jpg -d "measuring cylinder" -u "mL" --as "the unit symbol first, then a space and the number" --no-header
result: mL 290
